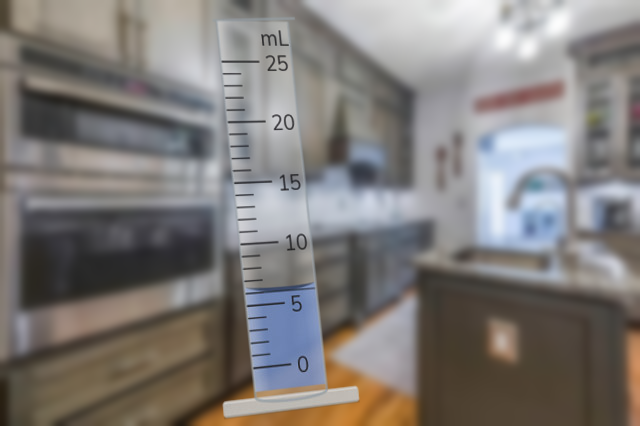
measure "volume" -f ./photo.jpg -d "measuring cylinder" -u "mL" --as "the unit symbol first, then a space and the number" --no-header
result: mL 6
